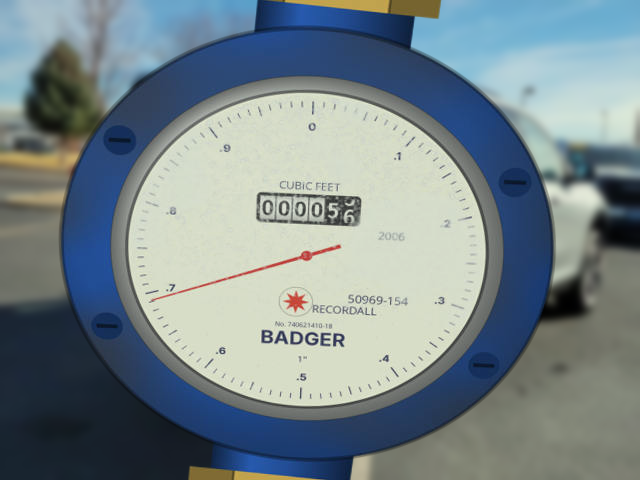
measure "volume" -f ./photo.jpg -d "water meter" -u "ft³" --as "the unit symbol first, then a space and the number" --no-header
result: ft³ 55.69
